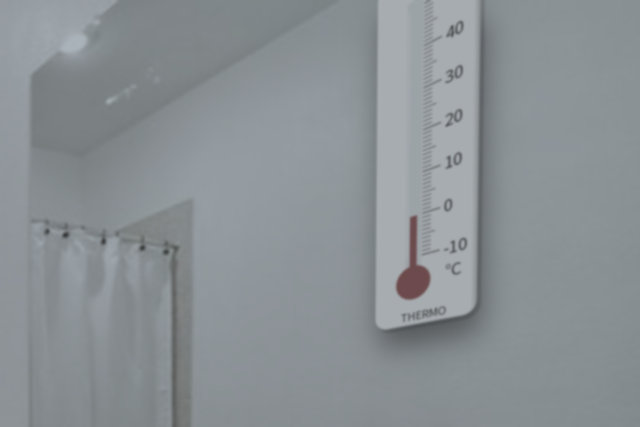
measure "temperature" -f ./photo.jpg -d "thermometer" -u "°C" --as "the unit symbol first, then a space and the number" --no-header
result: °C 0
